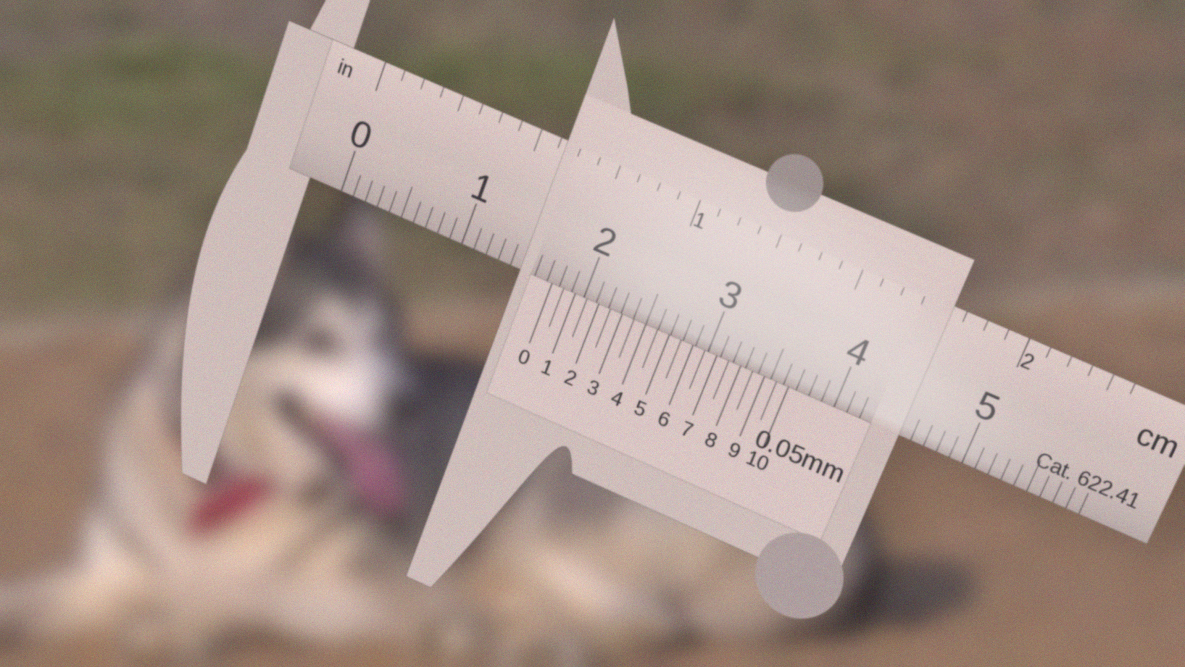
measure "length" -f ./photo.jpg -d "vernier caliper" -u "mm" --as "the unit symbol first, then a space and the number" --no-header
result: mm 17.4
